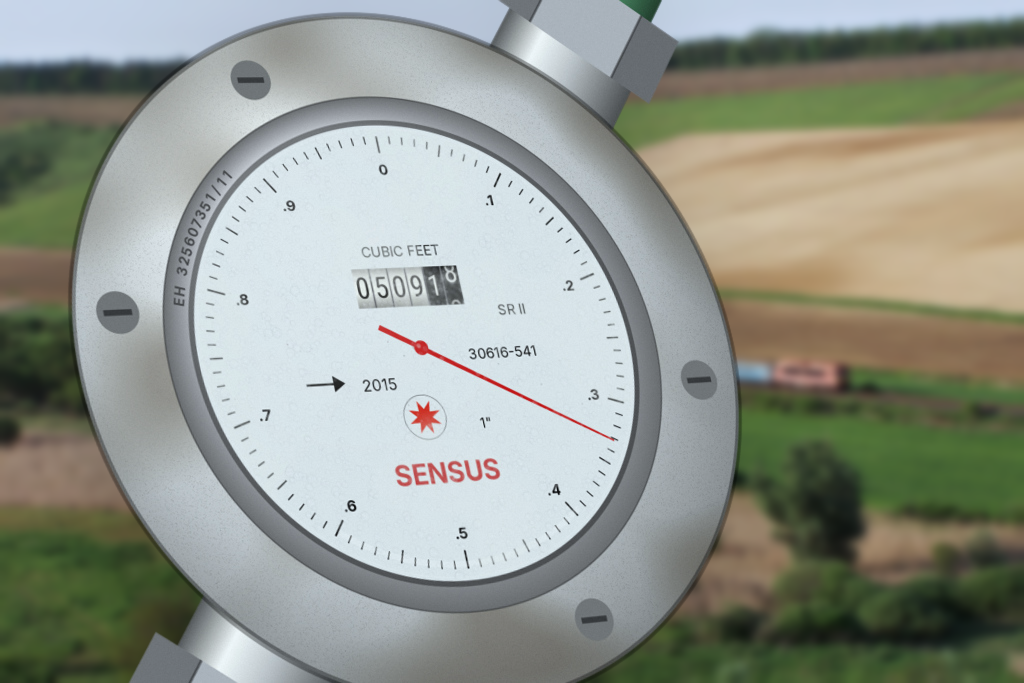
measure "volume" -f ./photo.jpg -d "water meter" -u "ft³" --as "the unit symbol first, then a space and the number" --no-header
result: ft³ 50918.33
